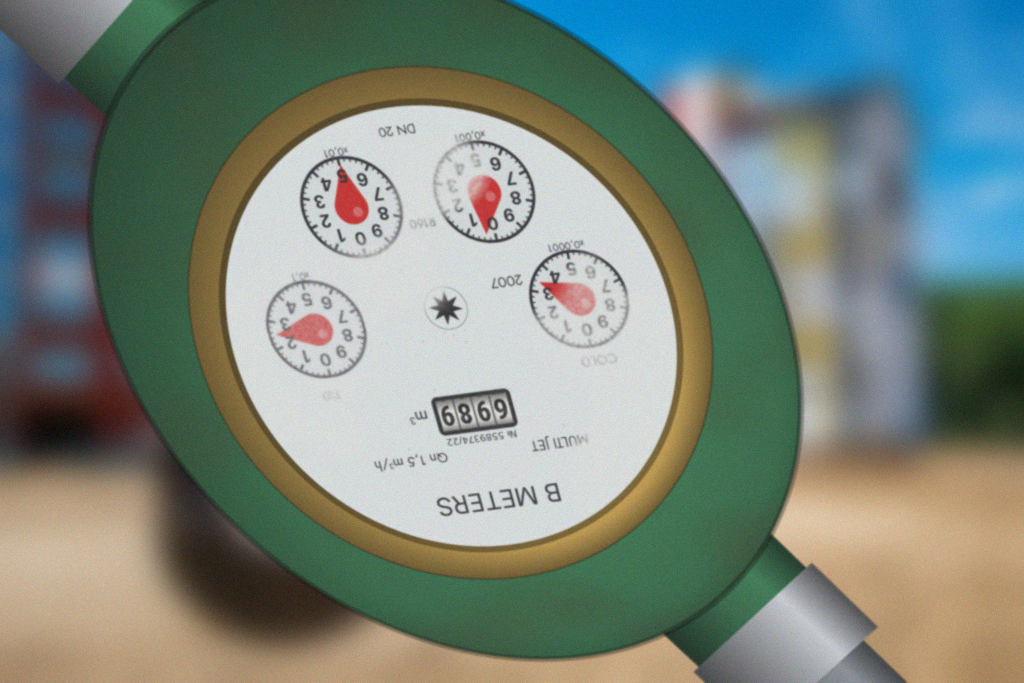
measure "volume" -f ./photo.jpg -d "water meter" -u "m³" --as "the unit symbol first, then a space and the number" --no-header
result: m³ 6989.2503
